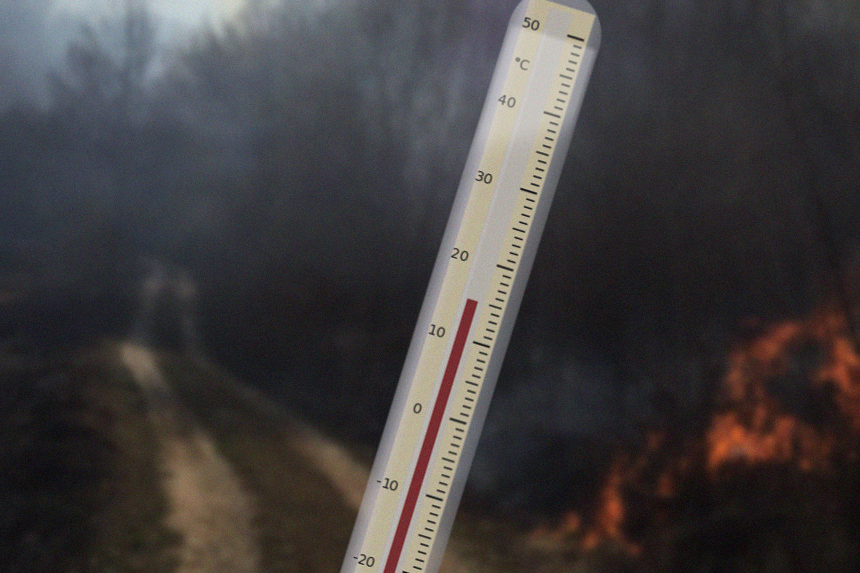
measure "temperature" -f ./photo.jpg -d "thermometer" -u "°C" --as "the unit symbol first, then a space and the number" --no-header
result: °C 15
